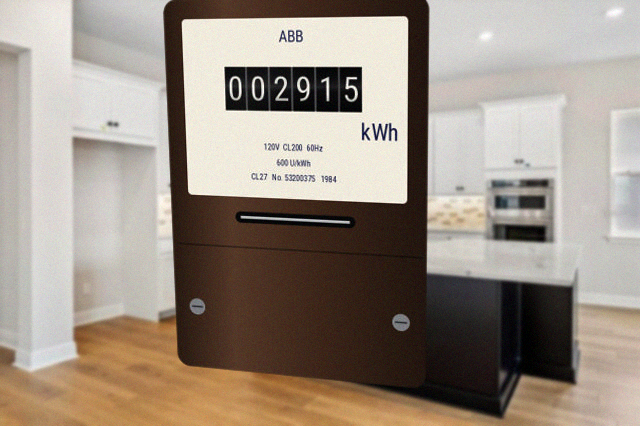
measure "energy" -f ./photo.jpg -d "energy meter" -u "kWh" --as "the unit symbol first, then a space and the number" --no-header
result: kWh 2915
